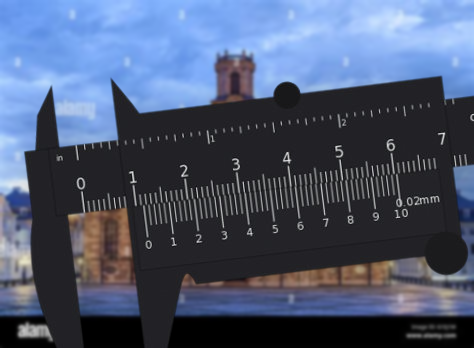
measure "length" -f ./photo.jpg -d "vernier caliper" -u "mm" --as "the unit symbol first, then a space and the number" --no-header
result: mm 11.5
